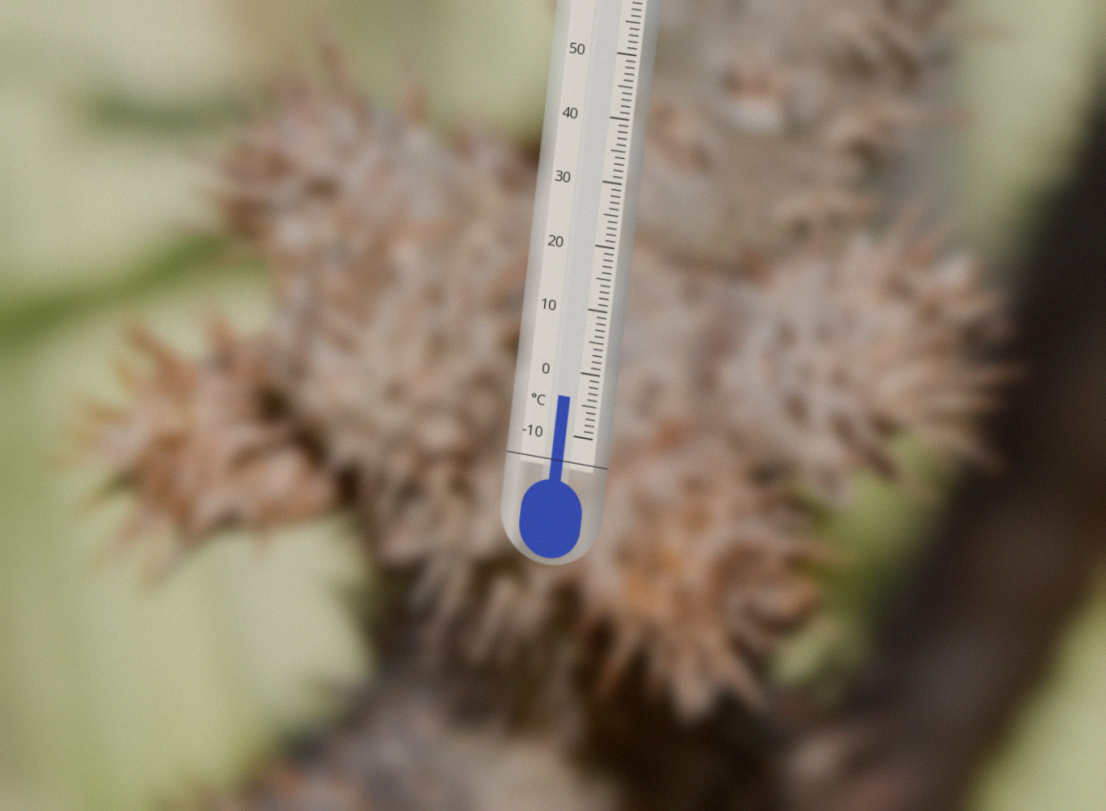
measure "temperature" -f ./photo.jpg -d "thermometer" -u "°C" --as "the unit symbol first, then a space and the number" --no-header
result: °C -4
